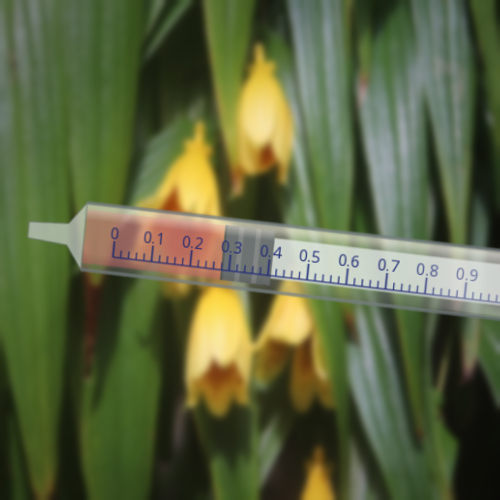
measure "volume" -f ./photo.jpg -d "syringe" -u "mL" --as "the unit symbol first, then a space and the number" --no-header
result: mL 0.28
